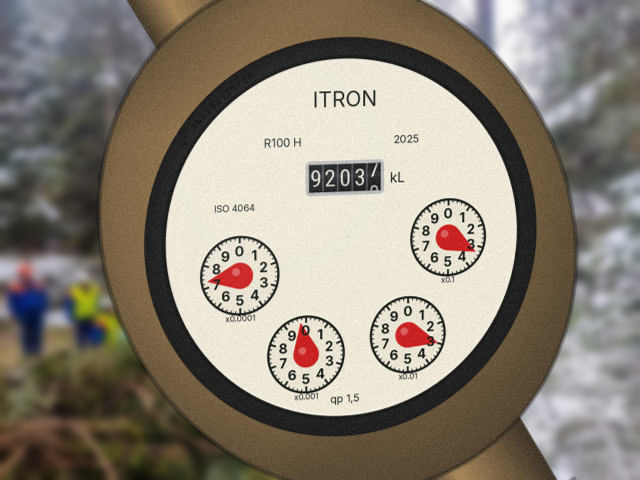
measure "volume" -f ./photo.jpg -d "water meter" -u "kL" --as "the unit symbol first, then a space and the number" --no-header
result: kL 92037.3297
